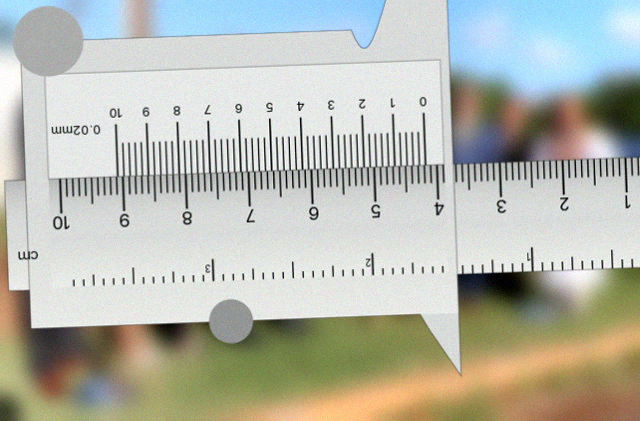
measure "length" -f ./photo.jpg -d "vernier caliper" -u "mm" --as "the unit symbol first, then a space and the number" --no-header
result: mm 41.8
